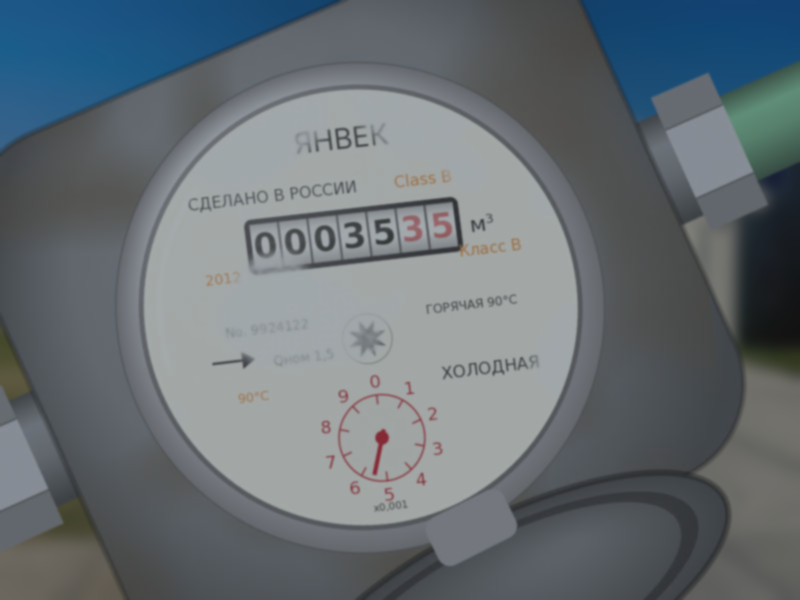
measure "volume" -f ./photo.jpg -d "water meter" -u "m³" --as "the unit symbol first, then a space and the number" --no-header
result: m³ 35.355
